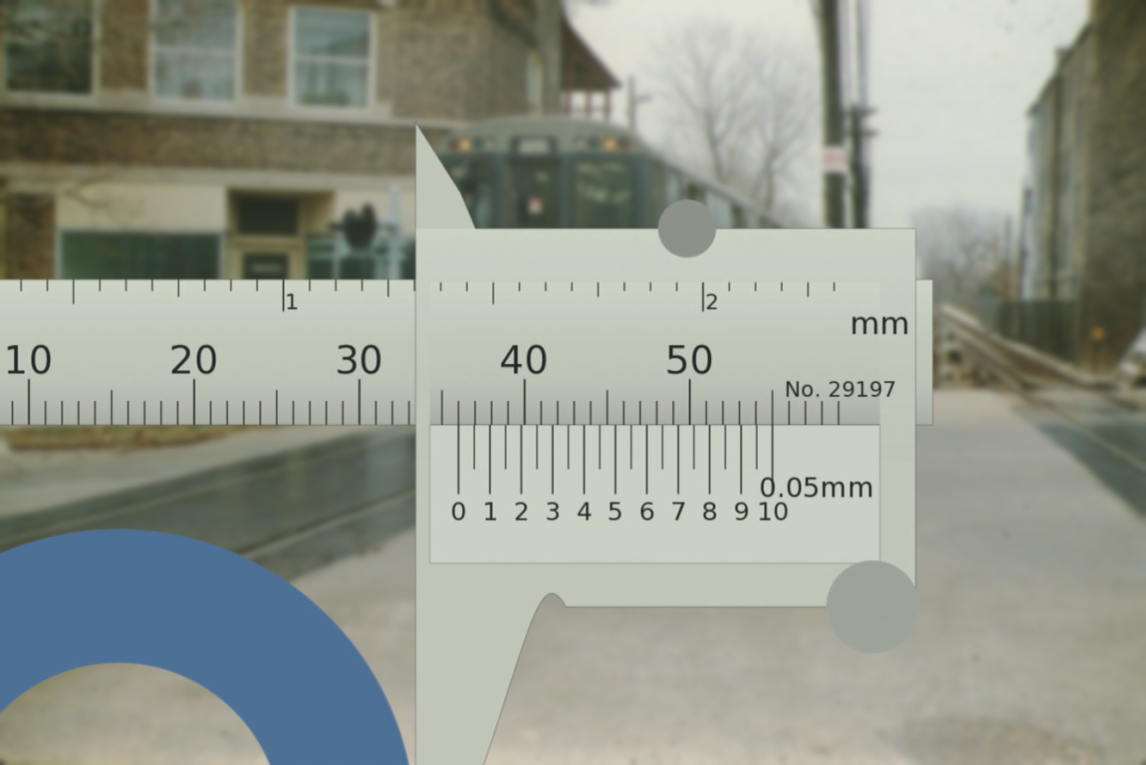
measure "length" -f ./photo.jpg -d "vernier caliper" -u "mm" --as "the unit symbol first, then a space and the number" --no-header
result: mm 36.0
